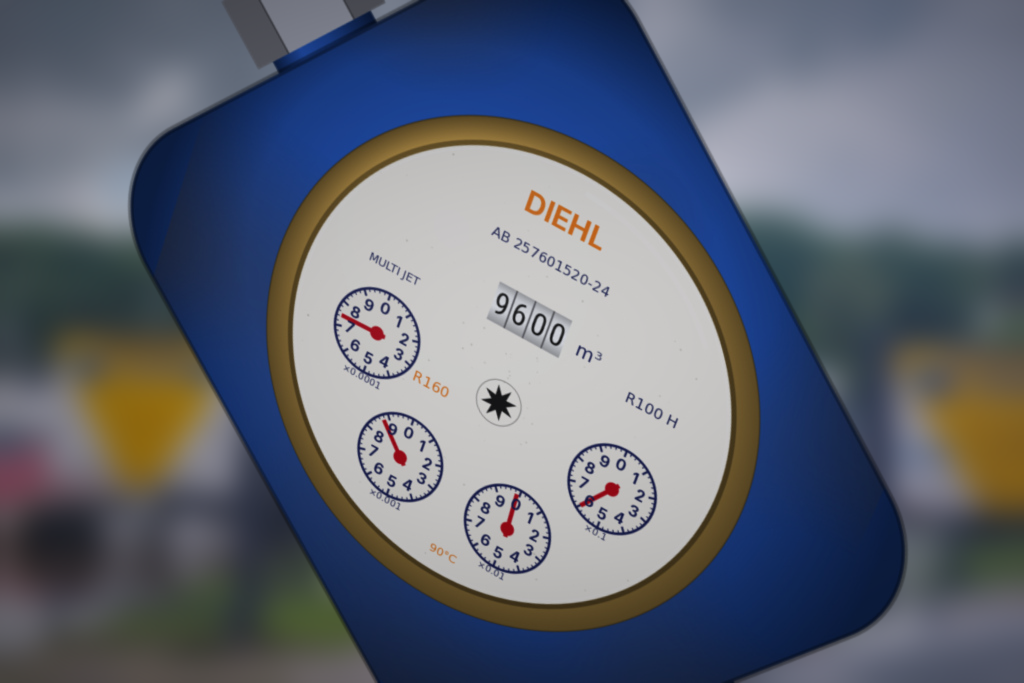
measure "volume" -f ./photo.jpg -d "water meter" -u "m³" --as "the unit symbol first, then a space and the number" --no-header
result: m³ 9600.5987
